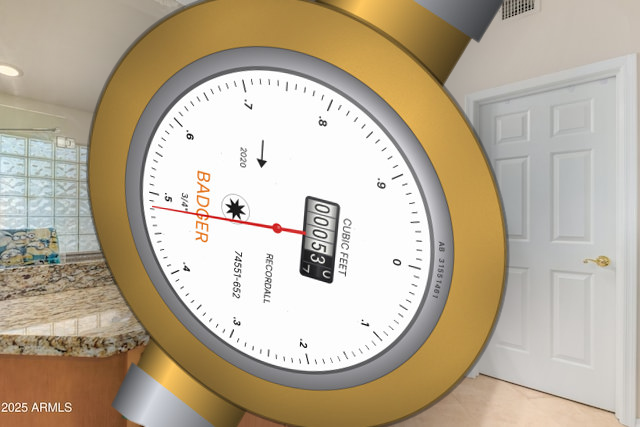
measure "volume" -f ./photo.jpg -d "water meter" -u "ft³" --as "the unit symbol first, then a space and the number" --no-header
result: ft³ 536.48
